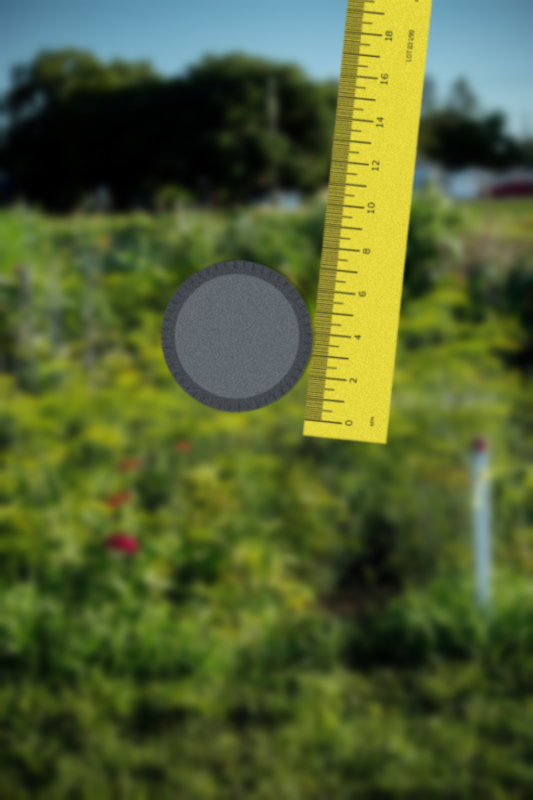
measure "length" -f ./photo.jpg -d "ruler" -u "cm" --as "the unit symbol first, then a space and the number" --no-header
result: cm 7
